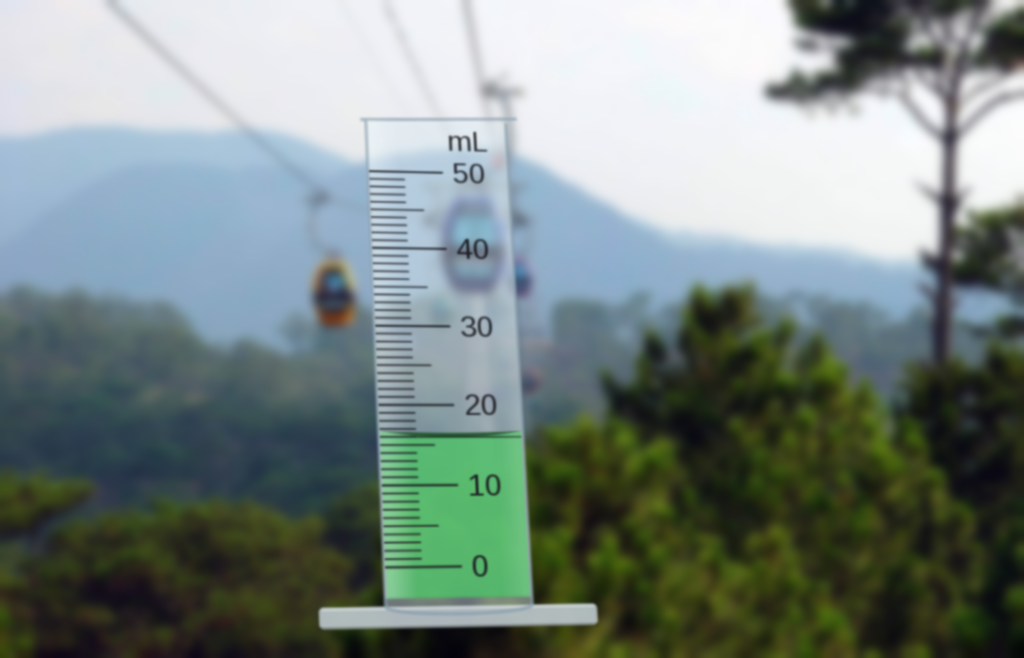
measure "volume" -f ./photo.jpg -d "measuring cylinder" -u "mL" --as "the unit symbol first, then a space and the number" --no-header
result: mL 16
